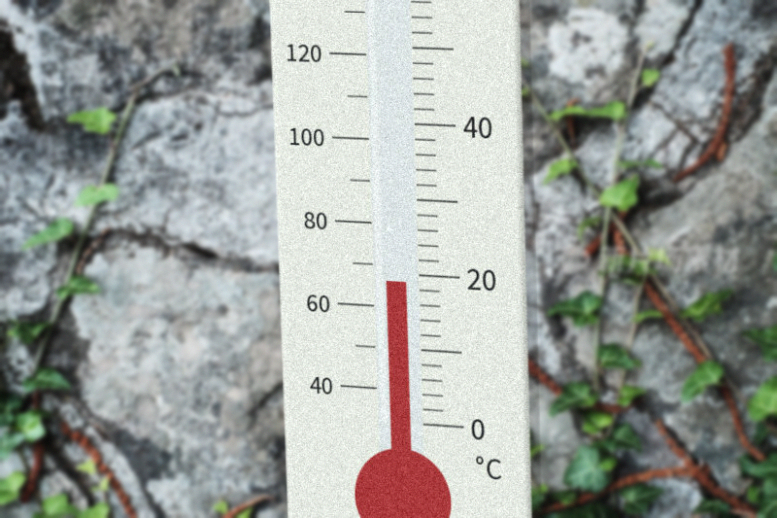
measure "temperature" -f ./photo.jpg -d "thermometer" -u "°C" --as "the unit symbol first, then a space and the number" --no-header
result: °C 19
